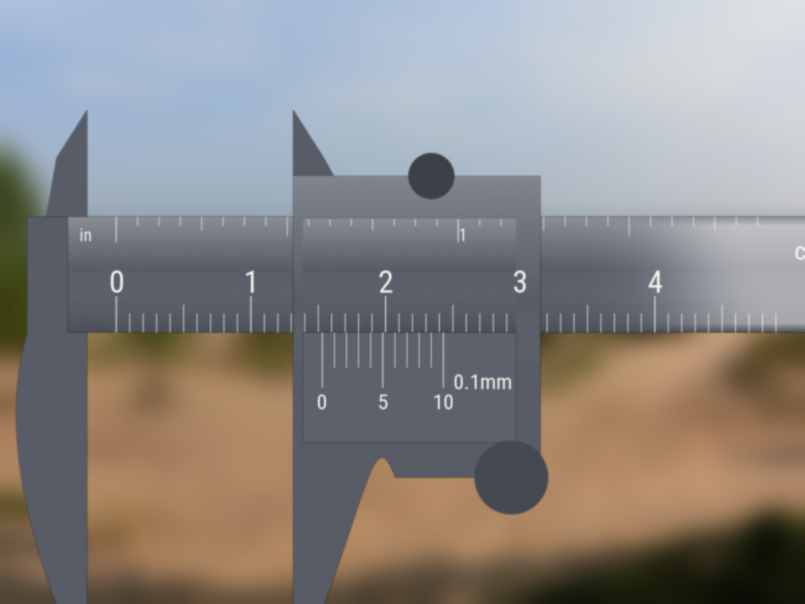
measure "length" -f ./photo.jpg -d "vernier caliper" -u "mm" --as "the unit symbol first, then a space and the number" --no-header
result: mm 15.3
